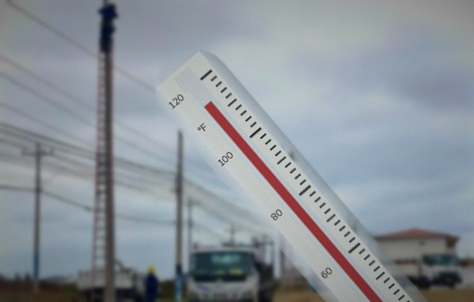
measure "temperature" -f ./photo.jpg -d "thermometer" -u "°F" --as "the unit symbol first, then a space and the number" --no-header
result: °F 114
